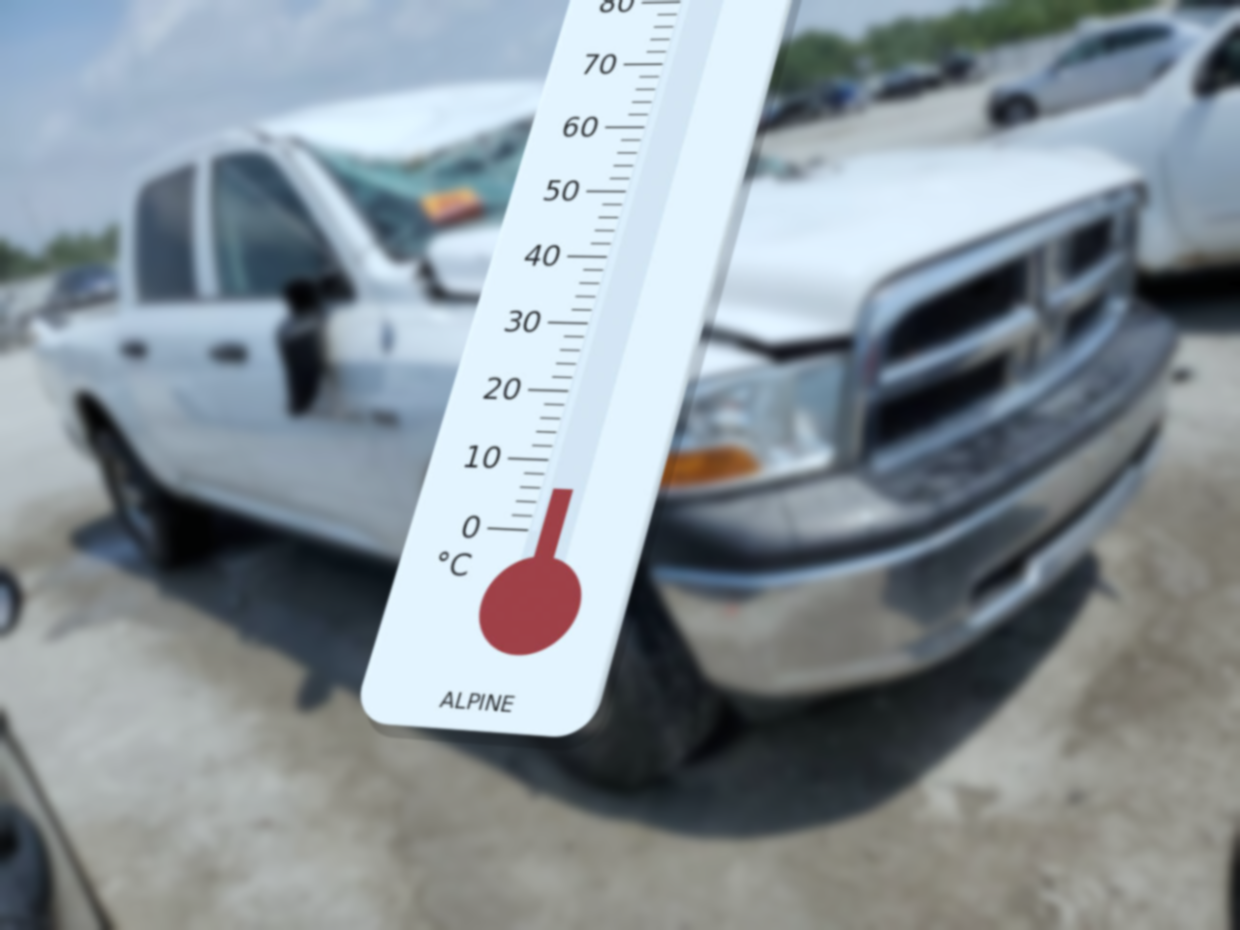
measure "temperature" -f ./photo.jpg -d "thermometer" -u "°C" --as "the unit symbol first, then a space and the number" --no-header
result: °C 6
